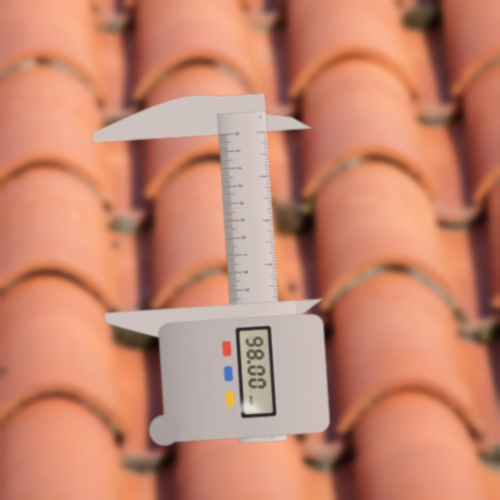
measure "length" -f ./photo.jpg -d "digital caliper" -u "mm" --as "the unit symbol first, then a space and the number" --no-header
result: mm 98.00
